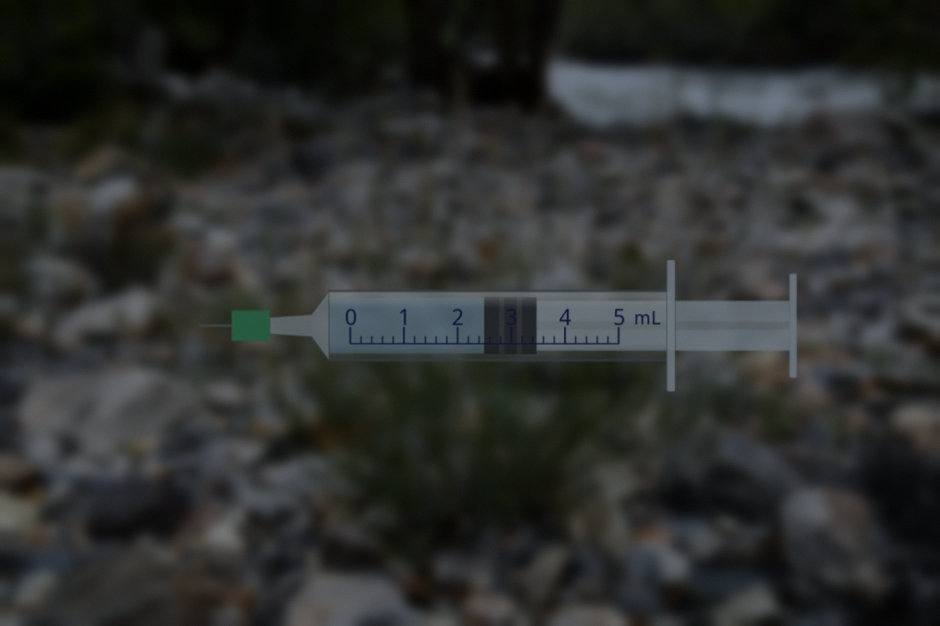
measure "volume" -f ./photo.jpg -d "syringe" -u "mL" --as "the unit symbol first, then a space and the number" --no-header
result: mL 2.5
